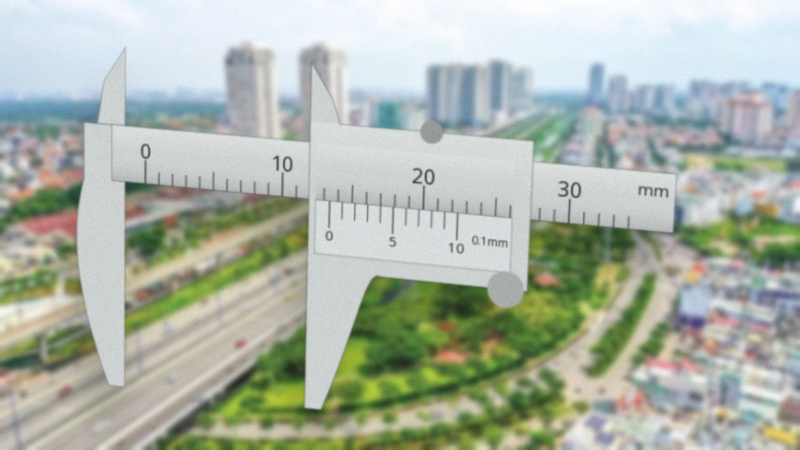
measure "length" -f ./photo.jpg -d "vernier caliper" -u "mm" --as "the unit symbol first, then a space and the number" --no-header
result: mm 13.4
